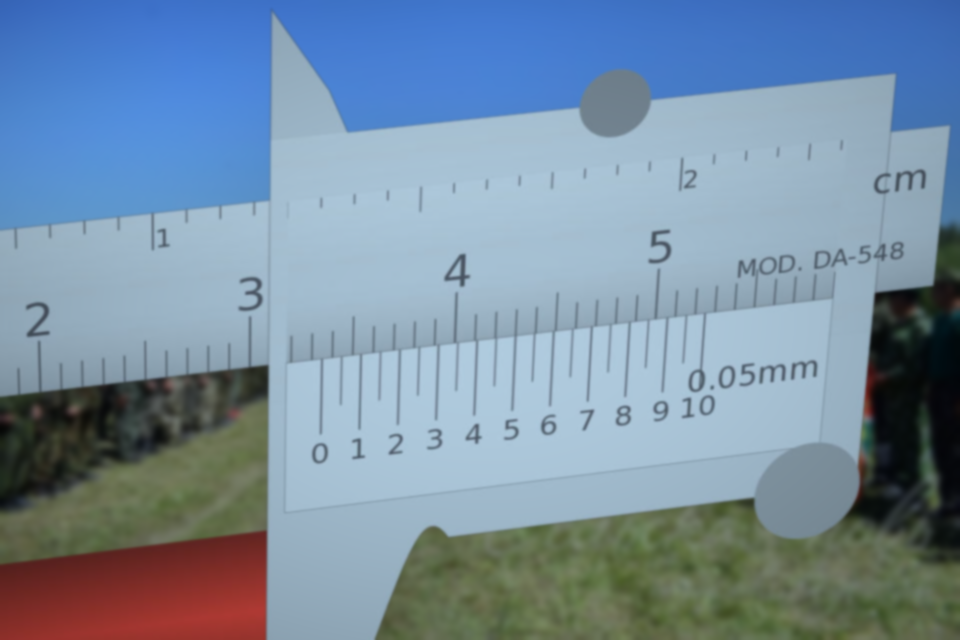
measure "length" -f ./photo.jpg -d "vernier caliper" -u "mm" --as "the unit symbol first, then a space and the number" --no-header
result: mm 33.5
